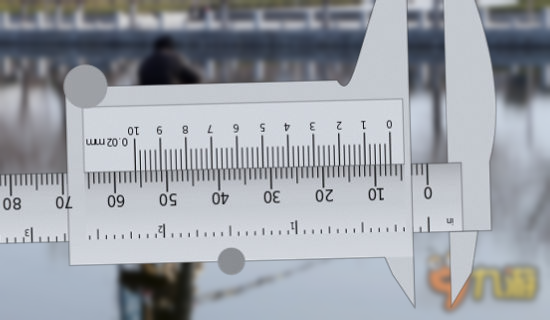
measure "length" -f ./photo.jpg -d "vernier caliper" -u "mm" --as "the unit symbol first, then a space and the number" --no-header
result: mm 7.0
